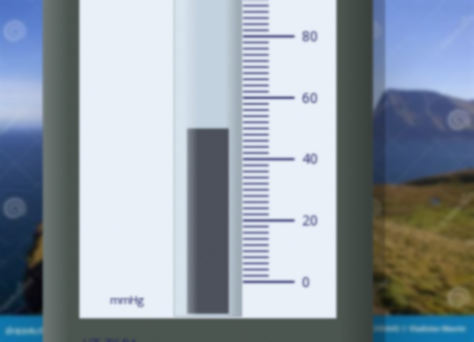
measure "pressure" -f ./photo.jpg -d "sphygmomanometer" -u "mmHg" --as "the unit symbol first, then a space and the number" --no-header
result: mmHg 50
